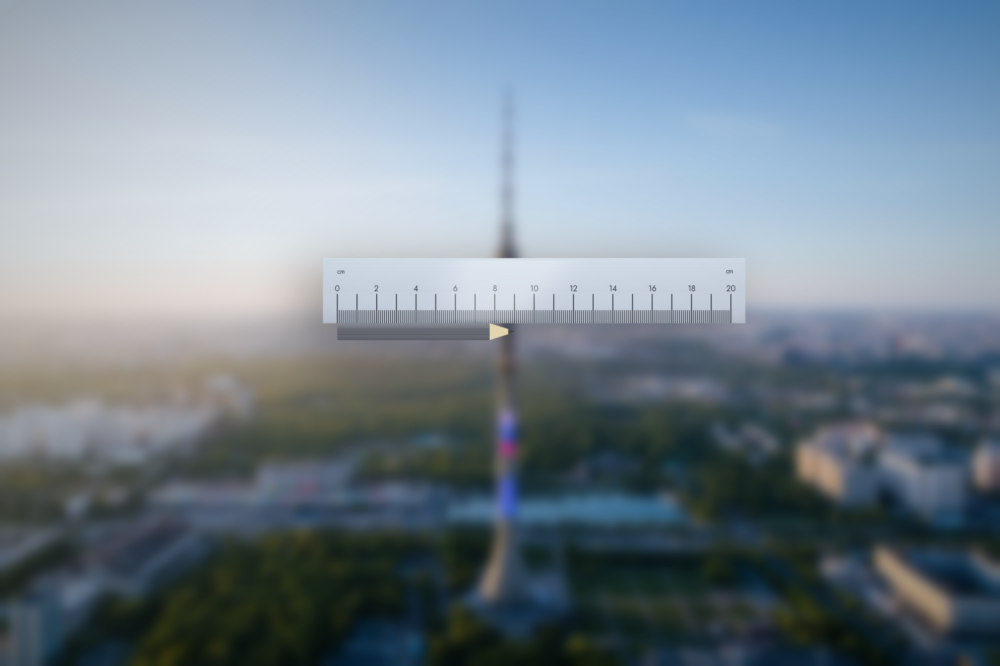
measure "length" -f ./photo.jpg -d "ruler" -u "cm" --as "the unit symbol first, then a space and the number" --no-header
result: cm 9
